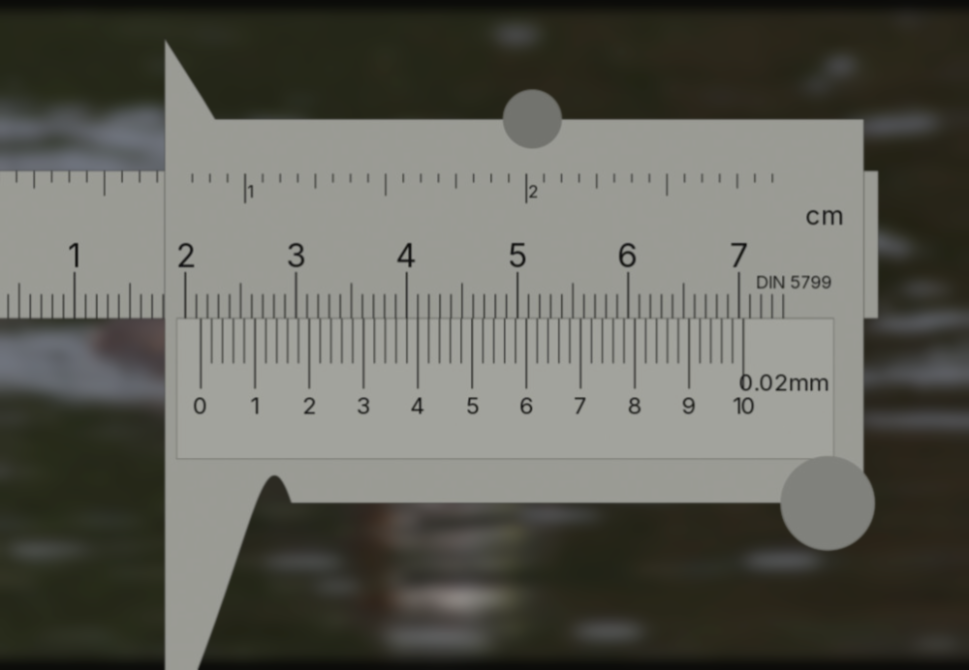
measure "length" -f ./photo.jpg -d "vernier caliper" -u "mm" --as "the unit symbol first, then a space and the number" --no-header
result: mm 21.4
